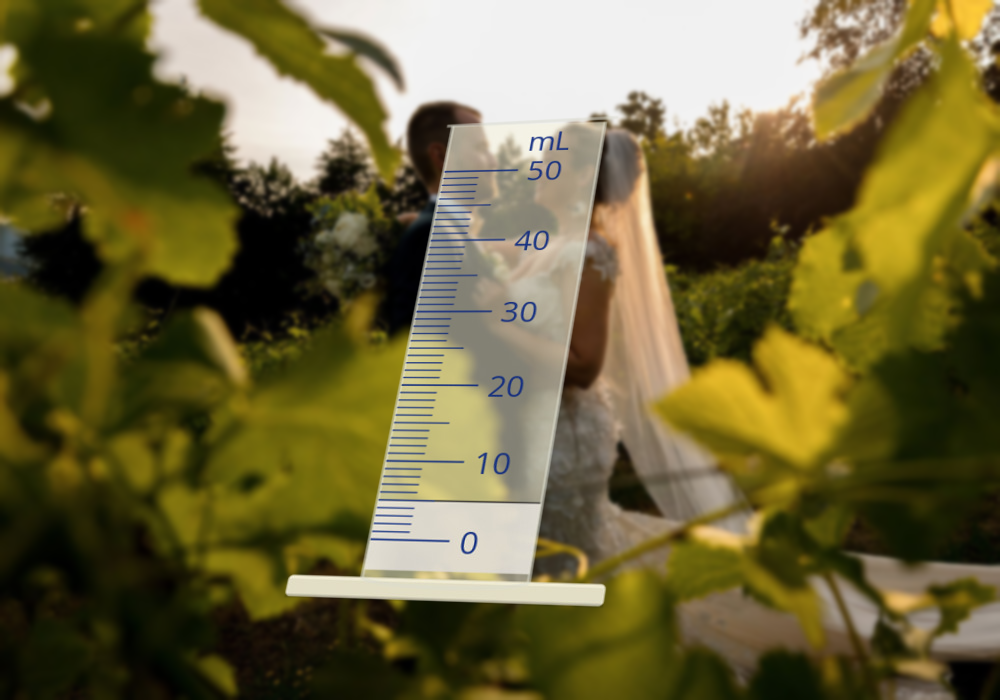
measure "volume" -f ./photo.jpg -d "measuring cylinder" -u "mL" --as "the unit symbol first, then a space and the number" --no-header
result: mL 5
